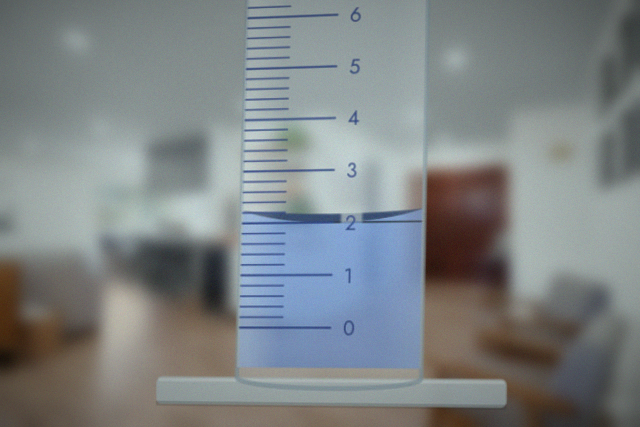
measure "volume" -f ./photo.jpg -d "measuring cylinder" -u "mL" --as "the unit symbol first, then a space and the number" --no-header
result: mL 2
